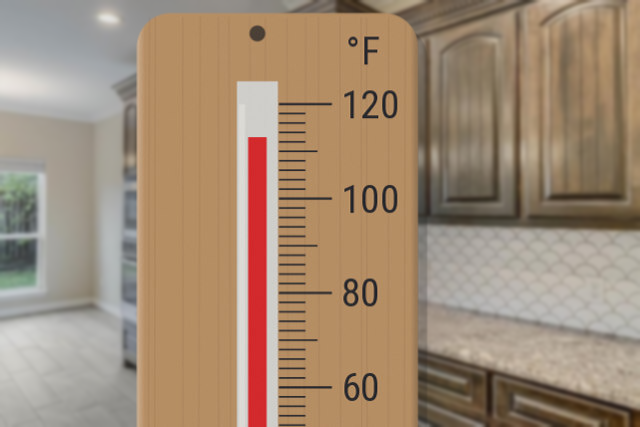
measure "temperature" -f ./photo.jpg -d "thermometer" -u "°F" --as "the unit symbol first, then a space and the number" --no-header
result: °F 113
